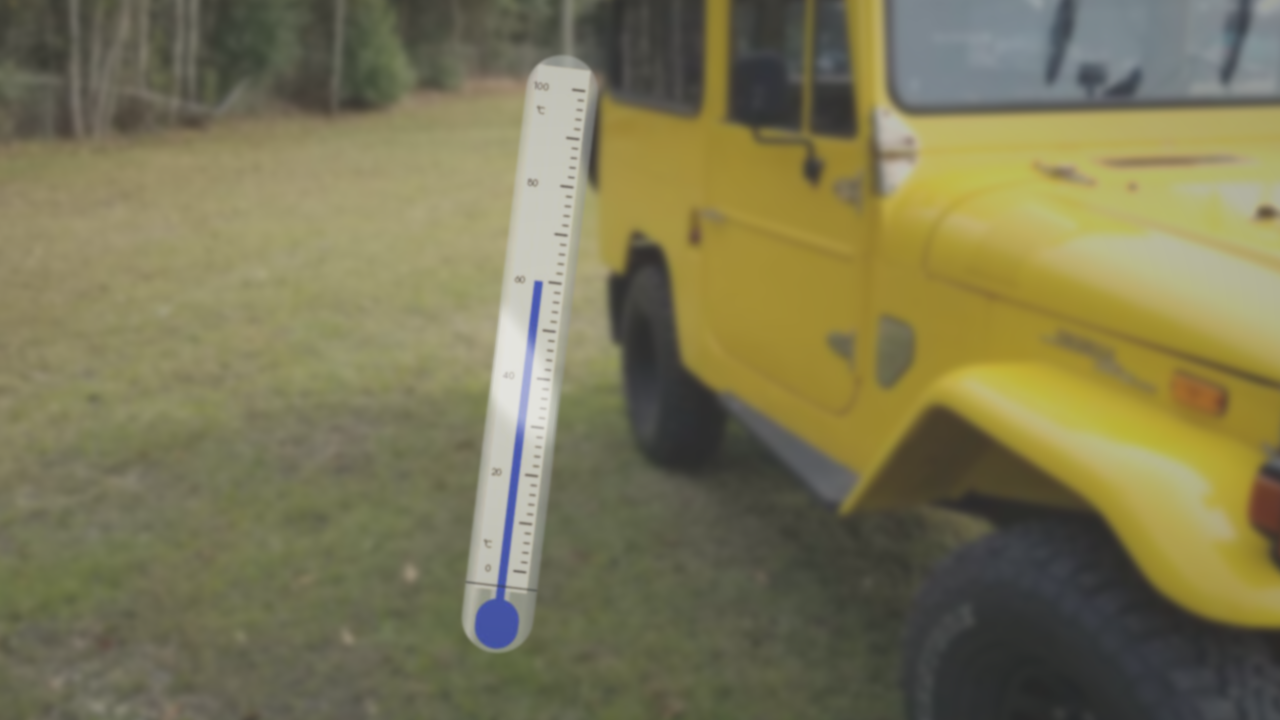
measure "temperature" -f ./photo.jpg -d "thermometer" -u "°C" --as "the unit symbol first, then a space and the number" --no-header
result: °C 60
